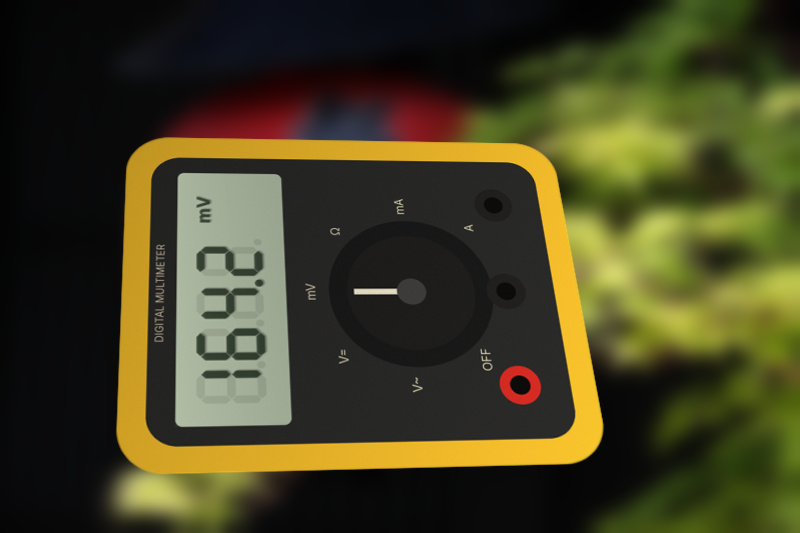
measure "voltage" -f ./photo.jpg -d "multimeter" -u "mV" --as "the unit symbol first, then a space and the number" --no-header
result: mV 164.2
